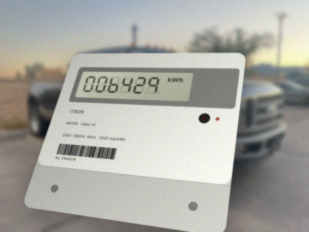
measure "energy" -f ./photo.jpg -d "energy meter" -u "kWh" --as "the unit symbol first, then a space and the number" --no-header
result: kWh 6429
